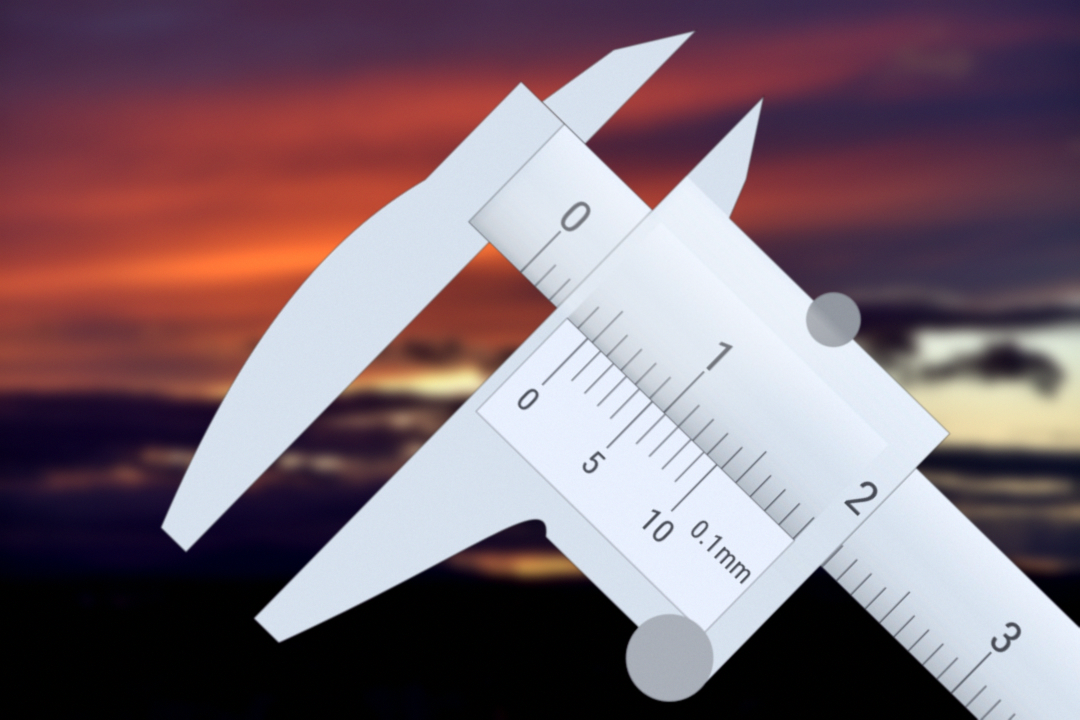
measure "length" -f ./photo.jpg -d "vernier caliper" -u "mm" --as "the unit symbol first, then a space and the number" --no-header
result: mm 4.7
